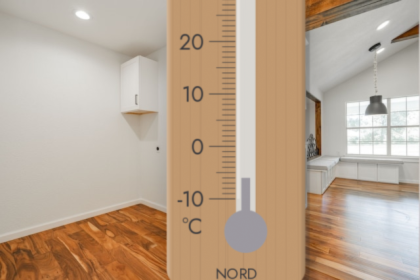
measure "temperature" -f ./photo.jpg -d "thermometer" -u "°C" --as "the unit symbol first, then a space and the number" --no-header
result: °C -6
